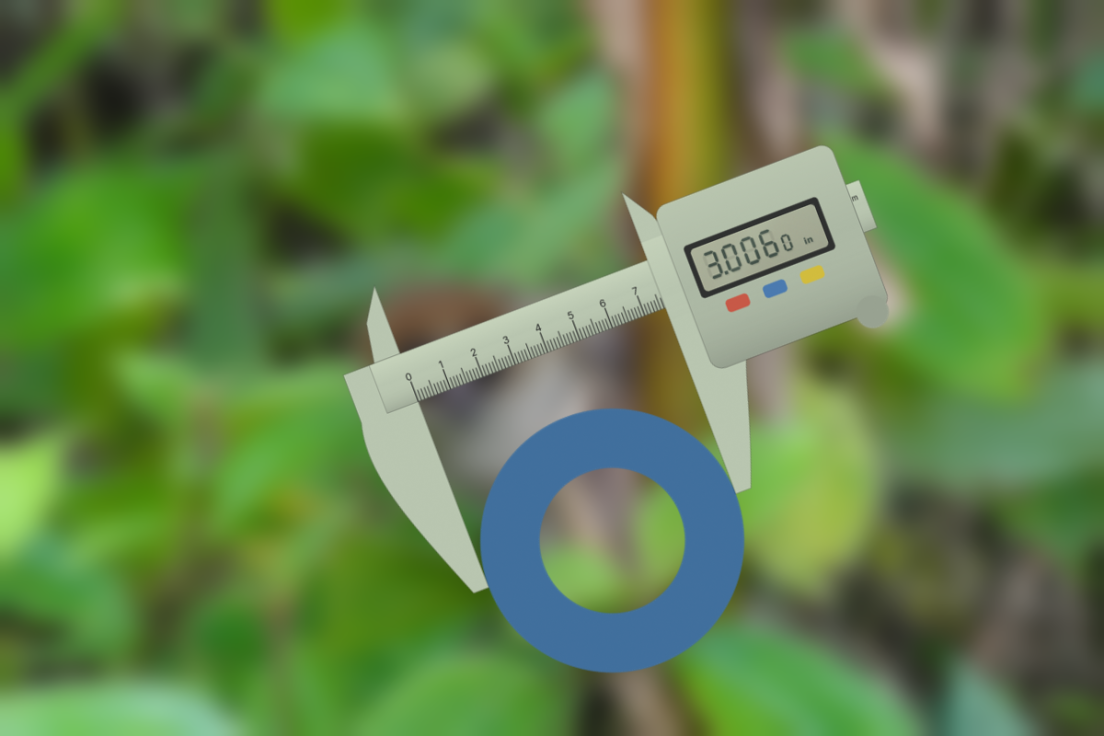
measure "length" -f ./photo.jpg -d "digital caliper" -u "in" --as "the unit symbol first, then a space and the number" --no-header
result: in 3.0060
